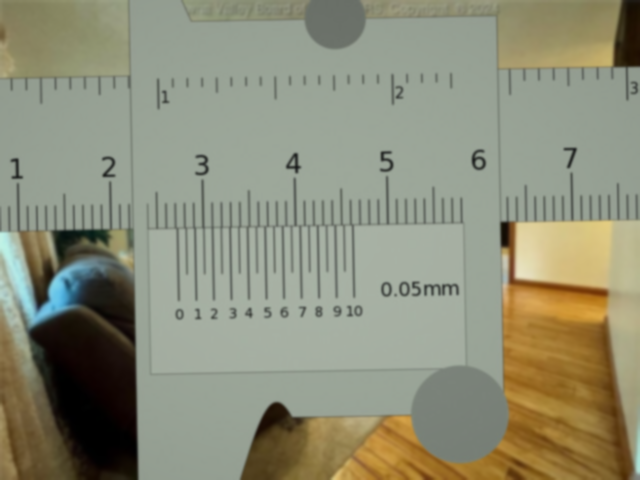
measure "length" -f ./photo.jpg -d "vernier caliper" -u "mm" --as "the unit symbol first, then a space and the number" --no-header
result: mm 27.2
